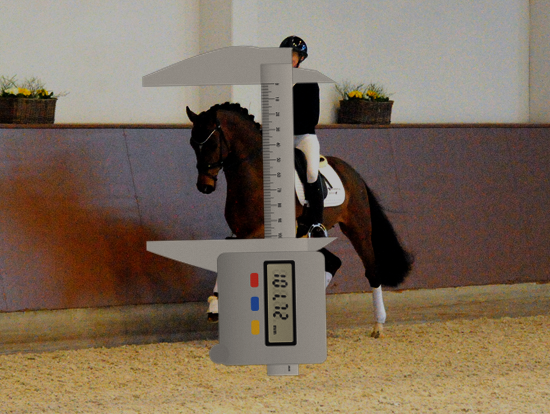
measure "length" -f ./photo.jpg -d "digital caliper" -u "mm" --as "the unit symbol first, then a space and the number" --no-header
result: mm 101.72
